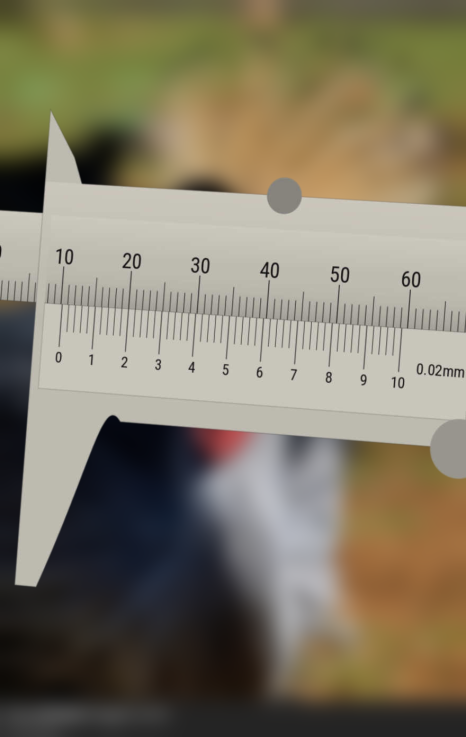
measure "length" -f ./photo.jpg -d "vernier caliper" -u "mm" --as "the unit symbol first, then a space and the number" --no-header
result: mm 10.2
